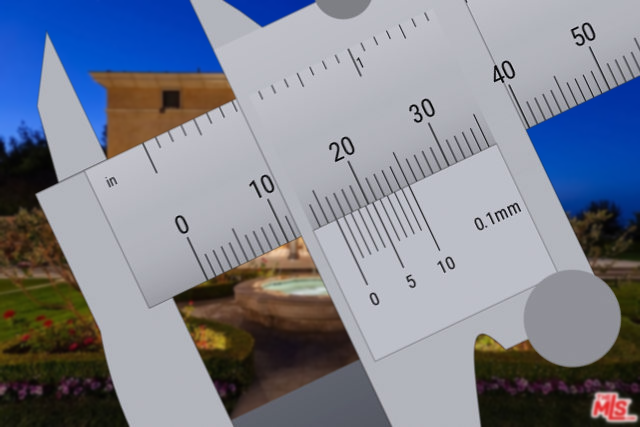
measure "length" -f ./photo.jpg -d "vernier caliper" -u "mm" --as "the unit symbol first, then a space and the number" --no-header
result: mm 16.0
